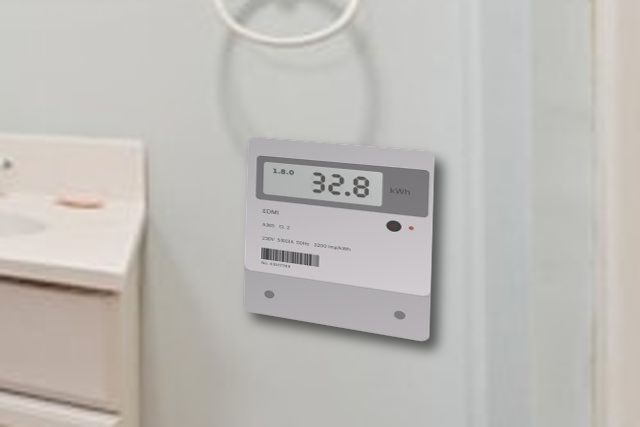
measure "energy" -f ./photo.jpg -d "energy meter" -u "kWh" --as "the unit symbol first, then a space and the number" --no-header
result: kWh 32.8
